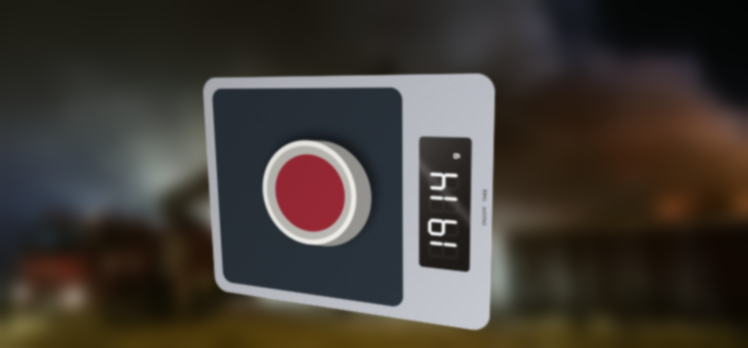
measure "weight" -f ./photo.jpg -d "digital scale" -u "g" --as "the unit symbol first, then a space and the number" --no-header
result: g 1914
